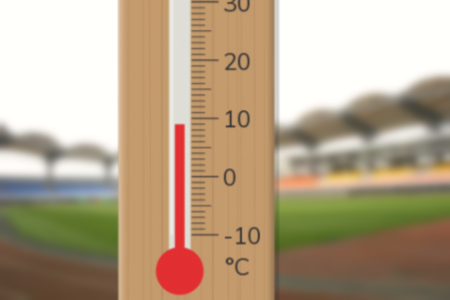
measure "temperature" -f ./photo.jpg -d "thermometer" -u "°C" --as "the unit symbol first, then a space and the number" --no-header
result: °C 9
